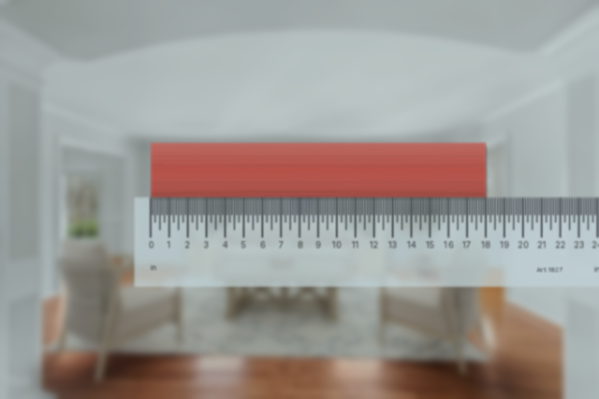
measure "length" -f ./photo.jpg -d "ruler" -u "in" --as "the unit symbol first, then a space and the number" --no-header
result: in 18
